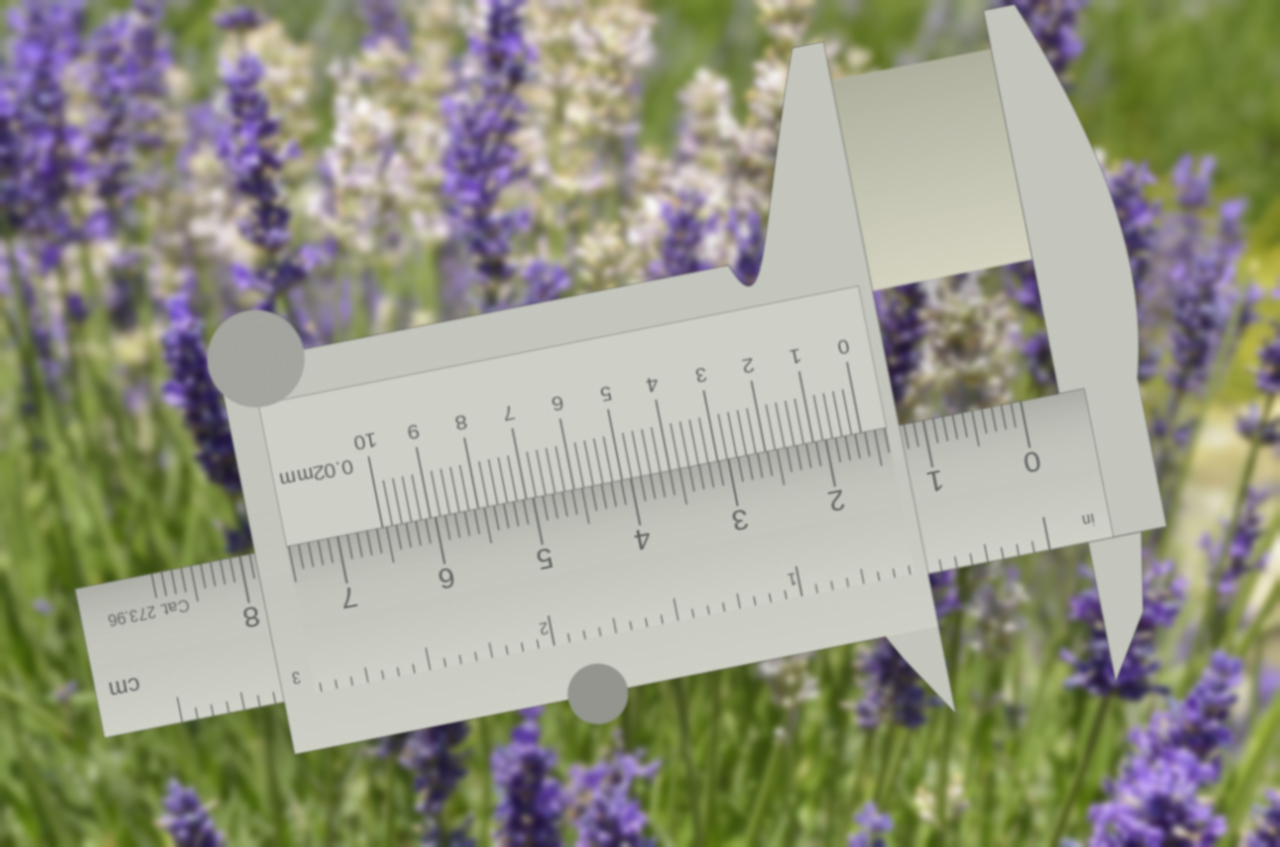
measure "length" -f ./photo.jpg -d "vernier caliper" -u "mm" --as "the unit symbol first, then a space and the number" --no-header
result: mm 16.4
